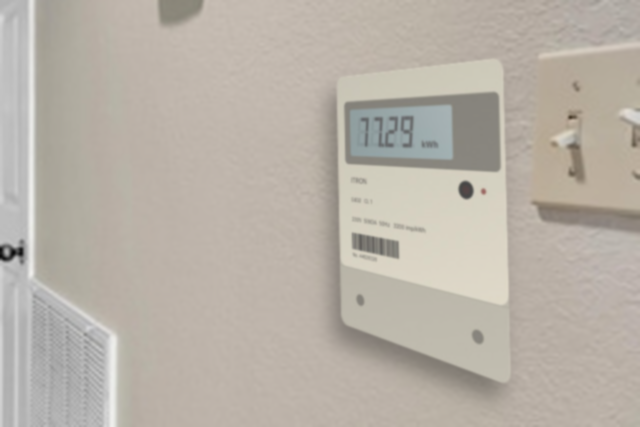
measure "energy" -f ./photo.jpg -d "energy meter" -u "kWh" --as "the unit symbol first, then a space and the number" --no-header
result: kWh 77.29
